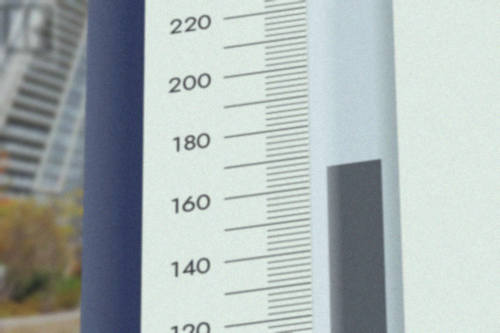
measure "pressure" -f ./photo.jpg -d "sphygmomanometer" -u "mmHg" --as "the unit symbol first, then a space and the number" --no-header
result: mmHg 166
